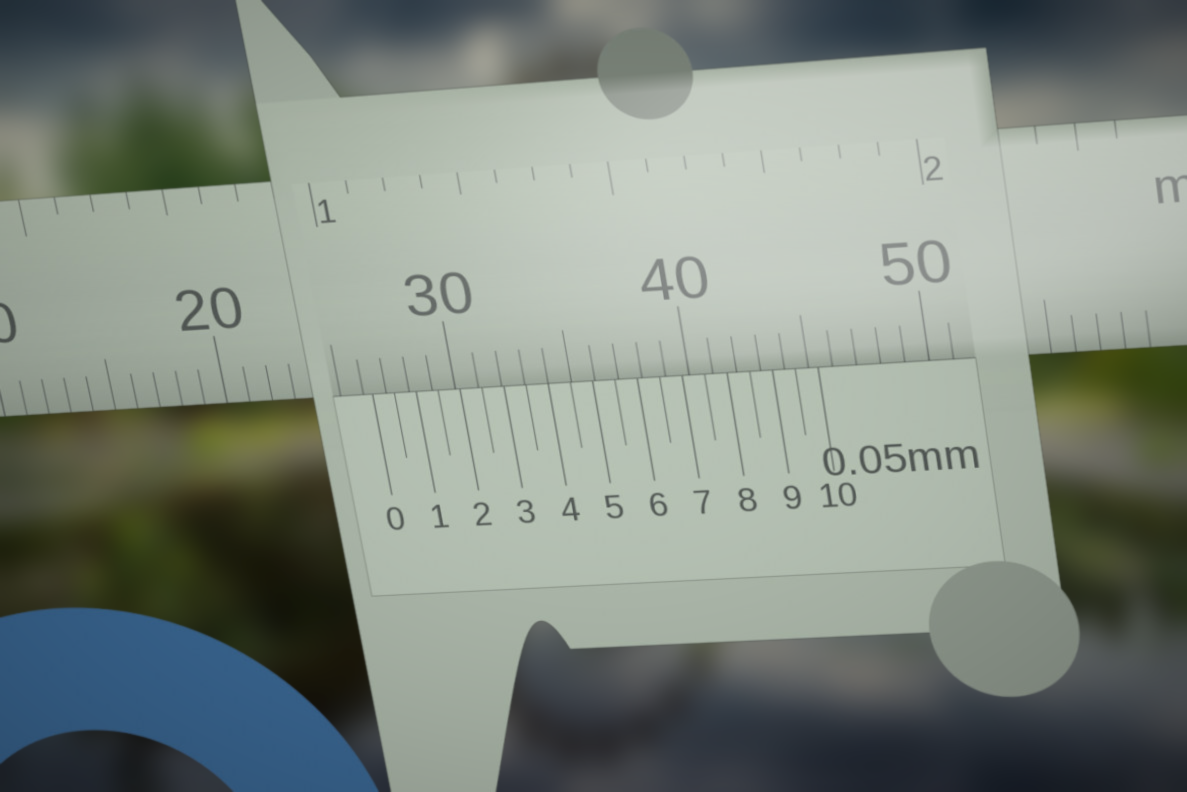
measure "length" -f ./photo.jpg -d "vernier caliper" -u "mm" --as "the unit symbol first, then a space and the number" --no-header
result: mm 26.4
